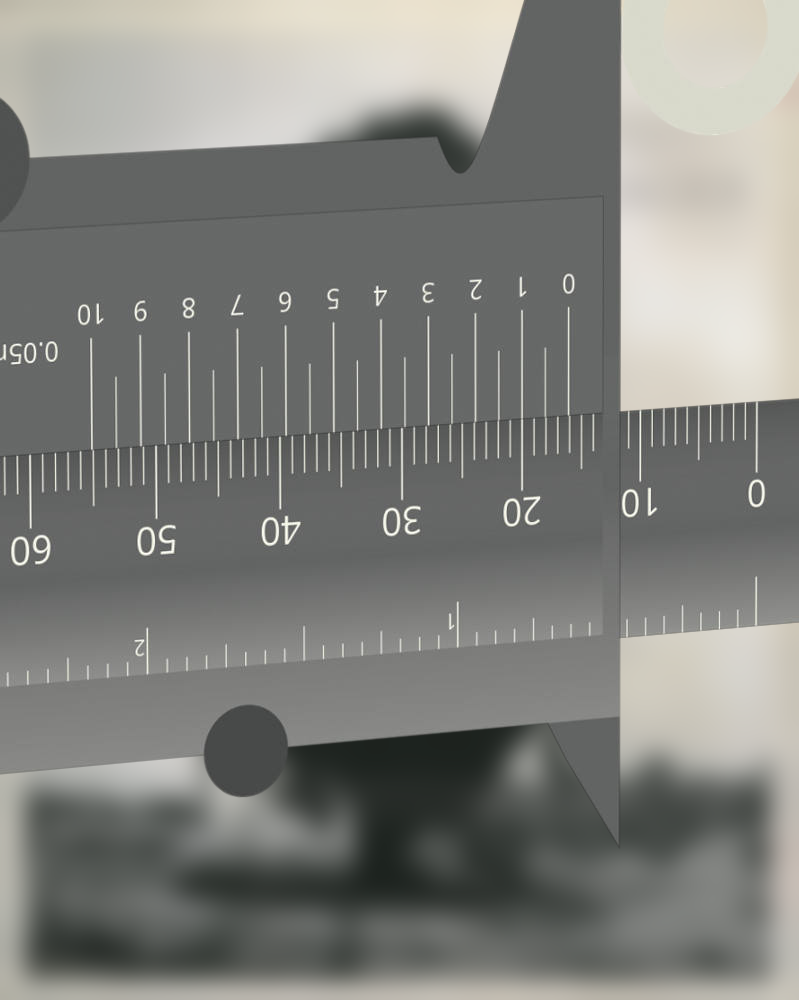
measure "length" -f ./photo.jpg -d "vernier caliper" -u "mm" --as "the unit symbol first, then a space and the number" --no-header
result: mm 16.1
